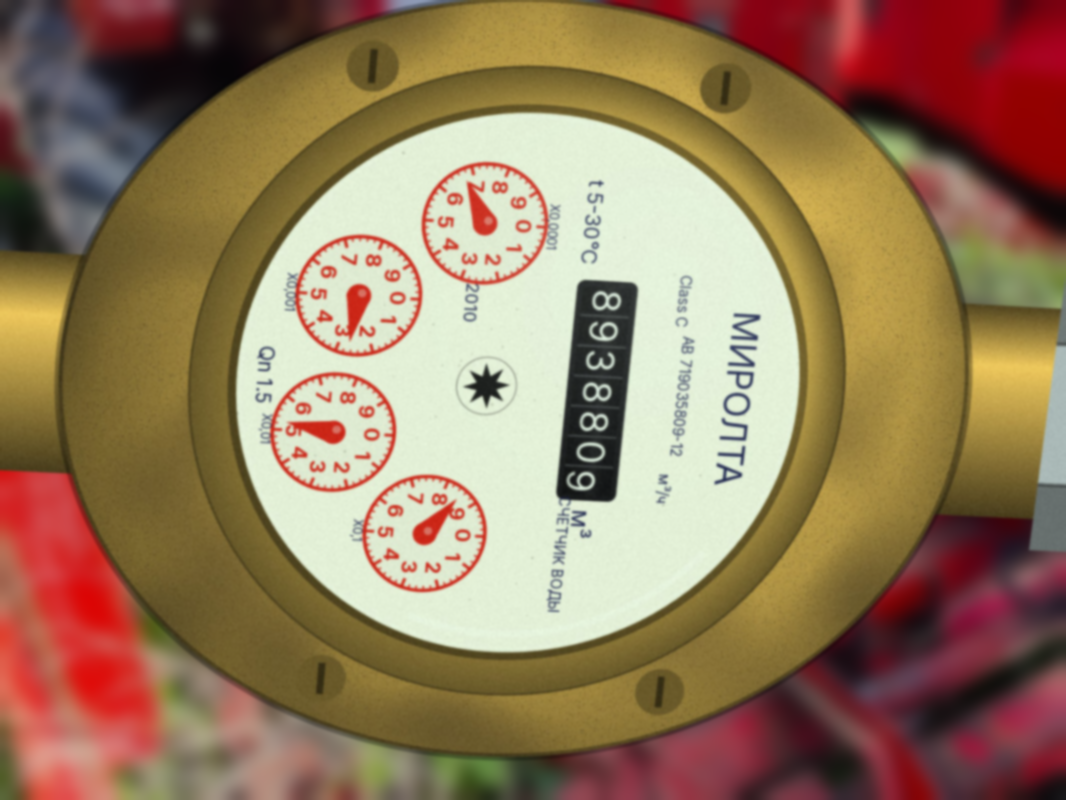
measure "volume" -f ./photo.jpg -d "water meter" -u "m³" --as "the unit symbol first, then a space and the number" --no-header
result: m³ 8938808.8526
